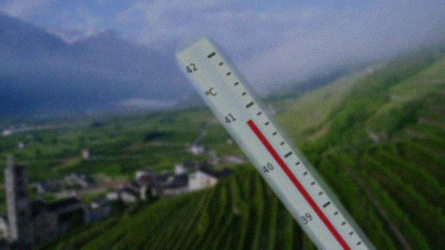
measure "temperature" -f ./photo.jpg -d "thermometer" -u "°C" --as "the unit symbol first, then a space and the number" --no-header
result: °C 40.8
